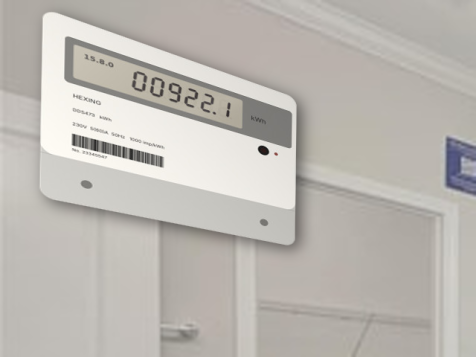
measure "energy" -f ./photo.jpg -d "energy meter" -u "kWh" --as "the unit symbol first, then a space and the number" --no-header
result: kWh 922.1
